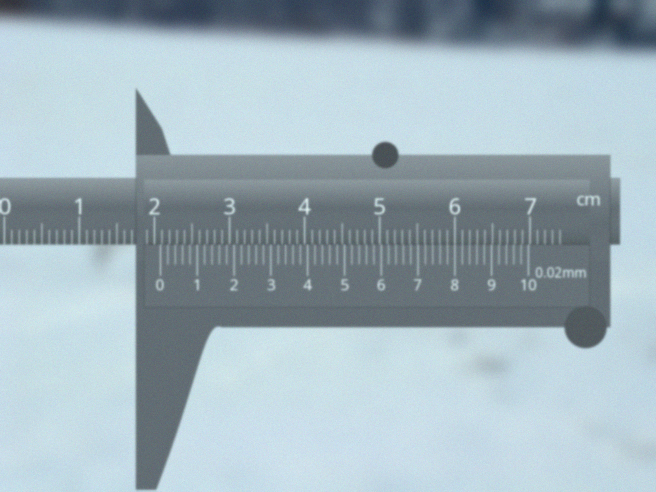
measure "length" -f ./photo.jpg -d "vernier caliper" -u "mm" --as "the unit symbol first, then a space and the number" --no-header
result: mm 20.8
